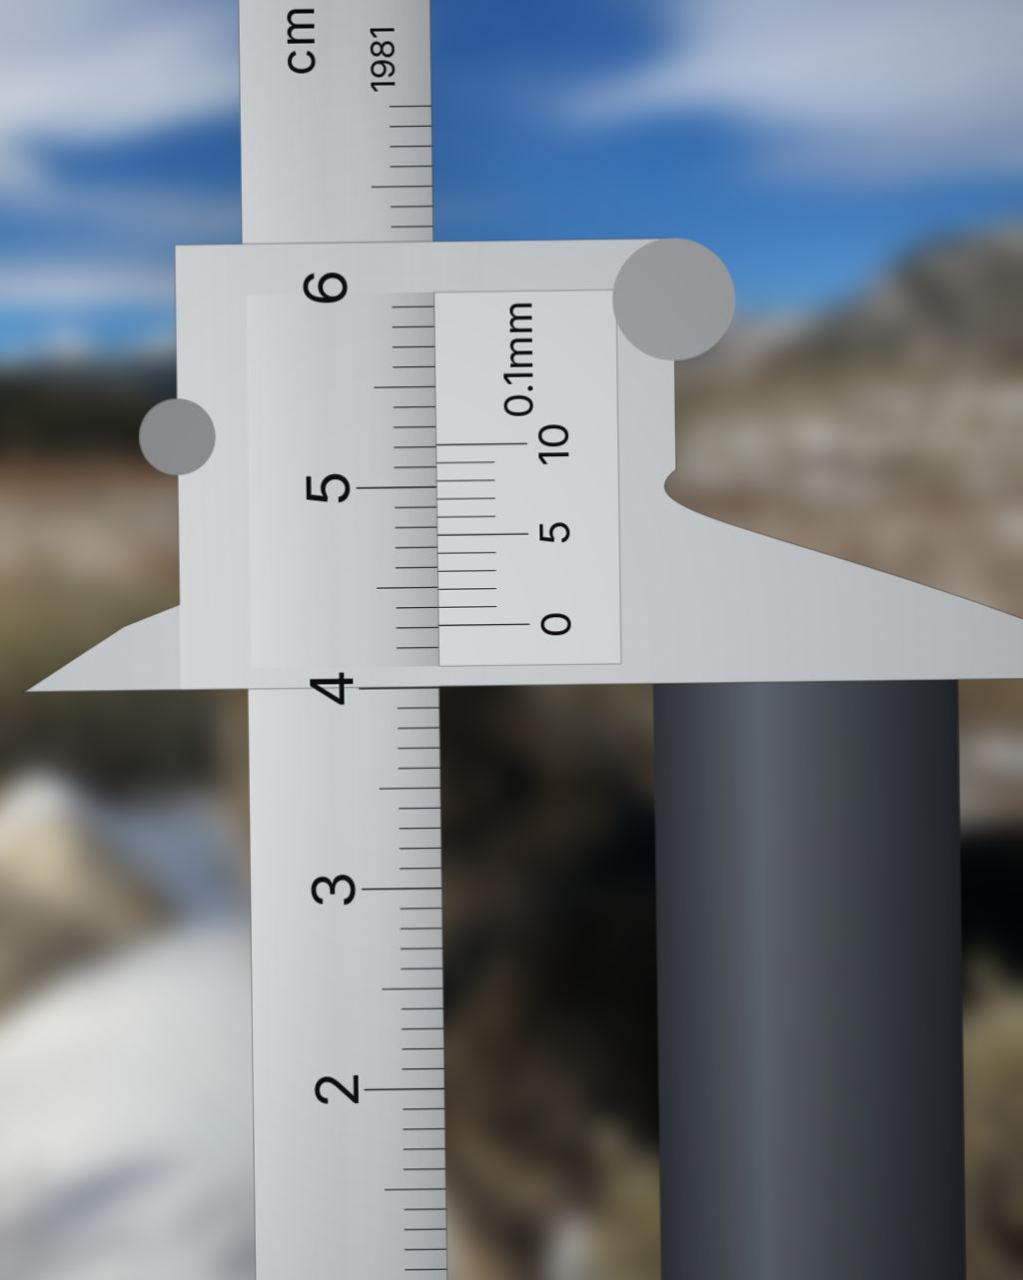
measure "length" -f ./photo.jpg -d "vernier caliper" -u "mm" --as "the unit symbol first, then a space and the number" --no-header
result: mm 43.1
